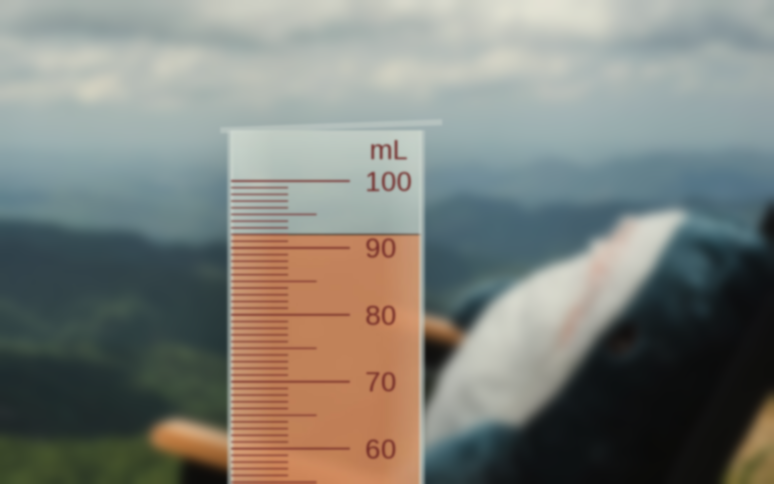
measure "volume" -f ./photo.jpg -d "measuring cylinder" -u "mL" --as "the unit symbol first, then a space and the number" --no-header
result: mL 92
